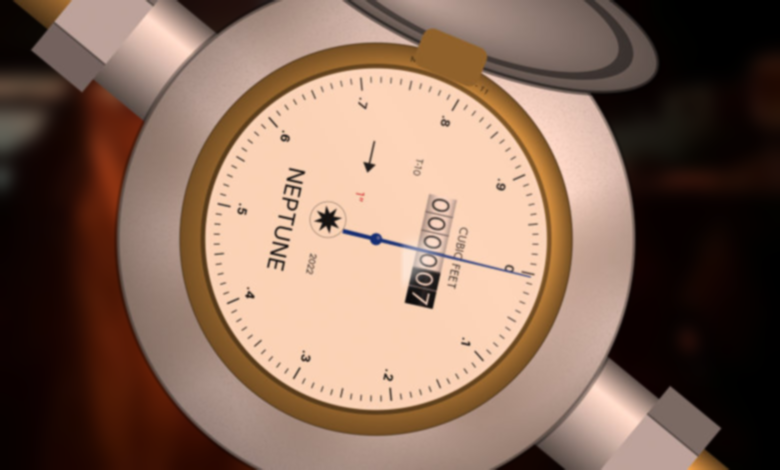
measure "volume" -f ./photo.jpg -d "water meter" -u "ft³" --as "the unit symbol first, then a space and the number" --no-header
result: ft³ 7.00
